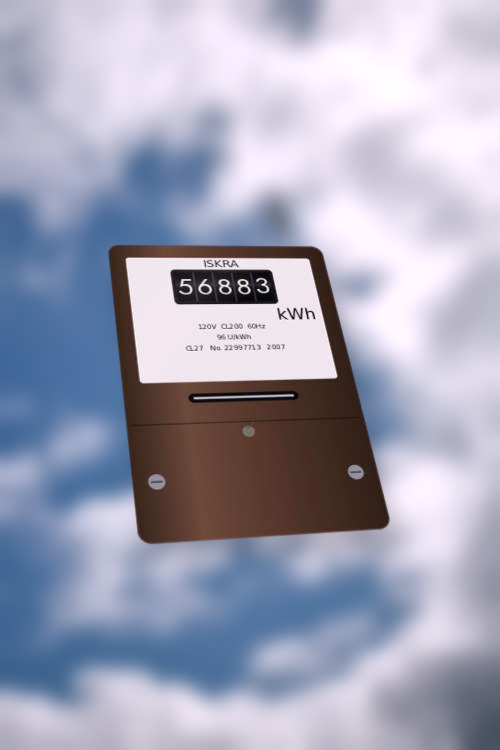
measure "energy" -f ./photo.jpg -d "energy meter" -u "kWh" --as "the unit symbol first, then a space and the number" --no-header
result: kWh 56883
